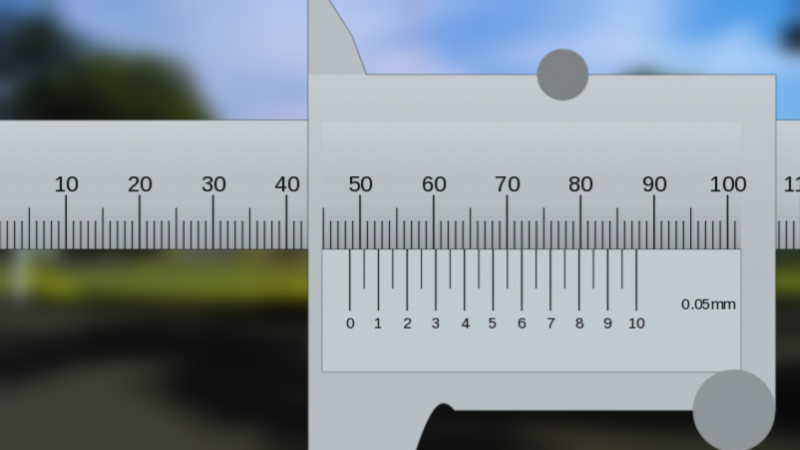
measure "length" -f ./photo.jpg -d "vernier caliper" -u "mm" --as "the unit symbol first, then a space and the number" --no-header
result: mm 48.6
